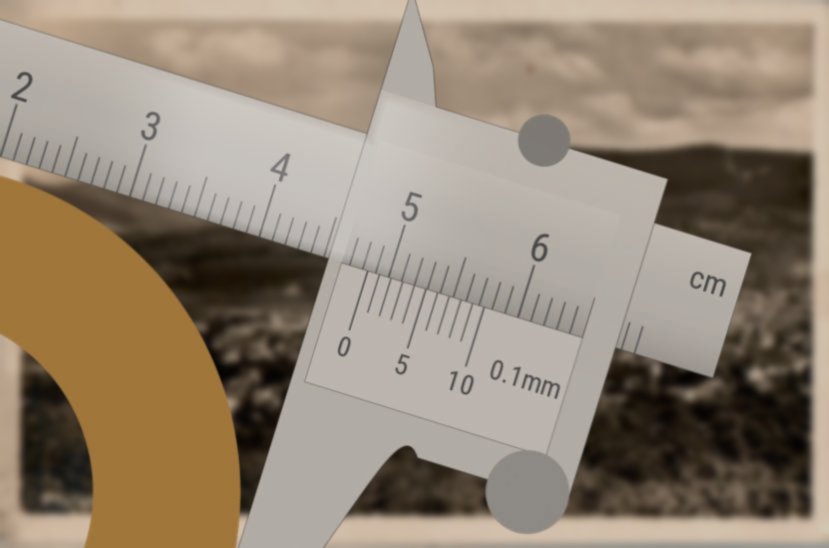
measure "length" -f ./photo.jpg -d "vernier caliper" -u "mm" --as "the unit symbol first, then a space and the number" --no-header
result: mm 48.4
